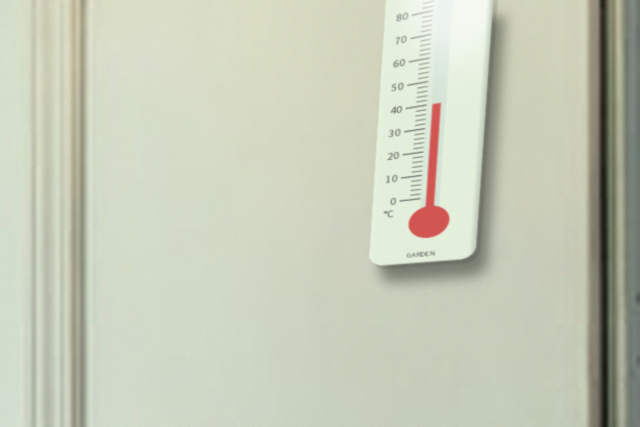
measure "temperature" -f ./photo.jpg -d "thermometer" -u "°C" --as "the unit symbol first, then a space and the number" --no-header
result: °C 40
